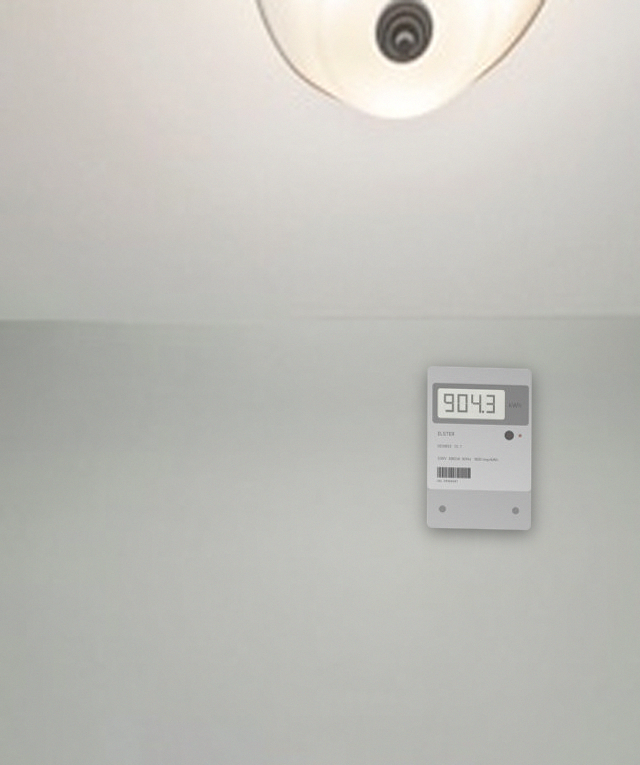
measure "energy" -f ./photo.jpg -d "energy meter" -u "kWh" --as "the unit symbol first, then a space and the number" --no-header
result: kWh 904.3
